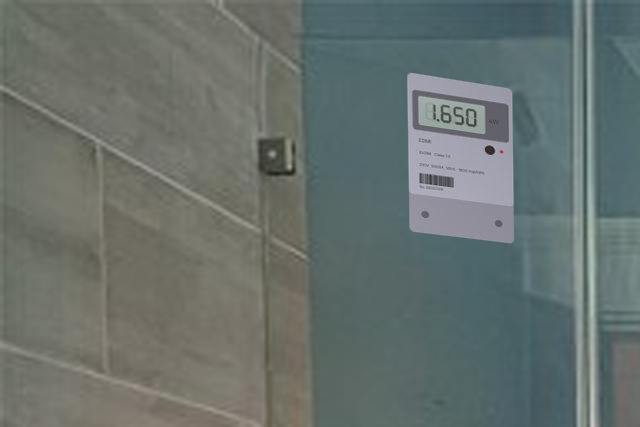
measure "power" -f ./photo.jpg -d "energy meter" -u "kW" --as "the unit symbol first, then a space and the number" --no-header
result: kW 1.650
